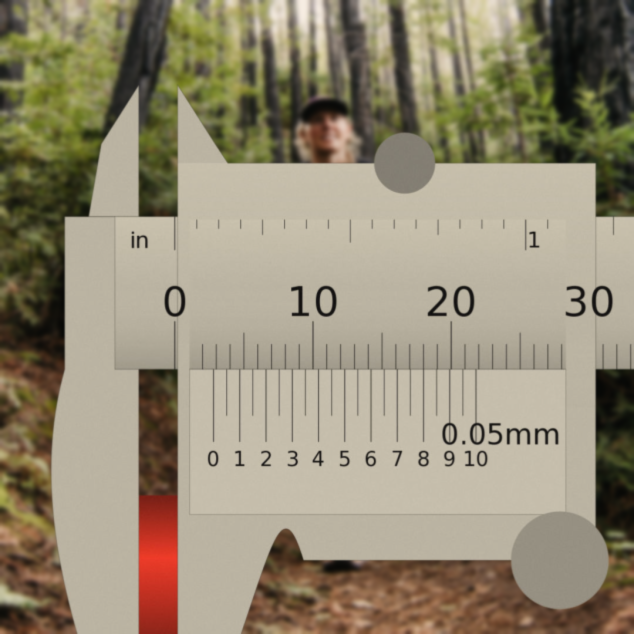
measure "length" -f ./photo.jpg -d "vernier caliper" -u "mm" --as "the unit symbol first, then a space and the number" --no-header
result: mm 2.8
